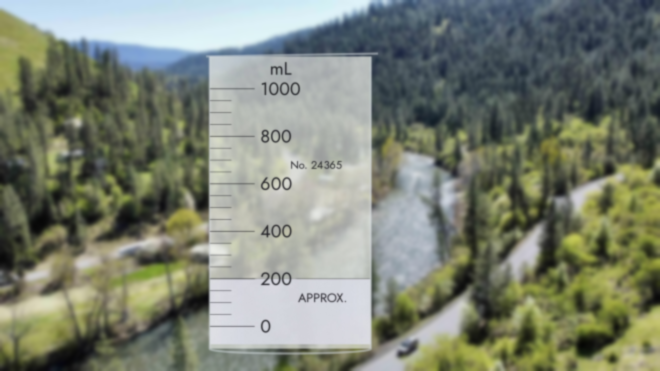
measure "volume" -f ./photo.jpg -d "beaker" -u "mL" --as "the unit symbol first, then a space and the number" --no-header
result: mL 200
